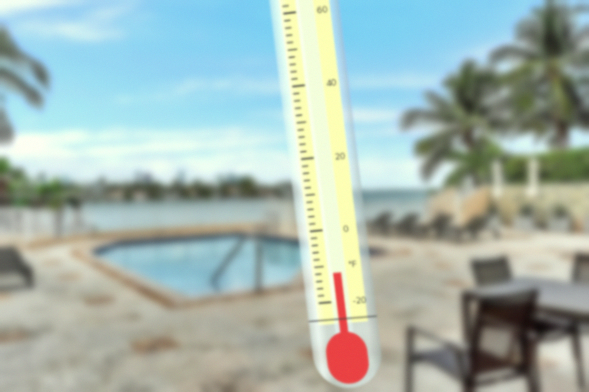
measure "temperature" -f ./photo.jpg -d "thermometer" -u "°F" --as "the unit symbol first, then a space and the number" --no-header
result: °F -12
